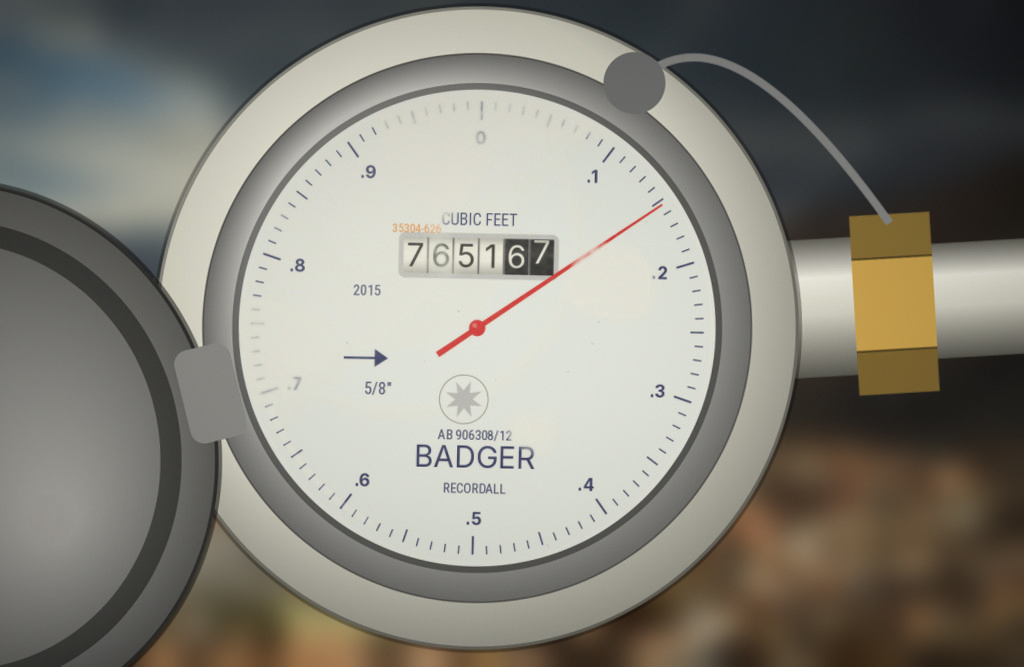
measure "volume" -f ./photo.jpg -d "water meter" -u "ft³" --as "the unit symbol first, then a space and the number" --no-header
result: ft³ 765167.15
